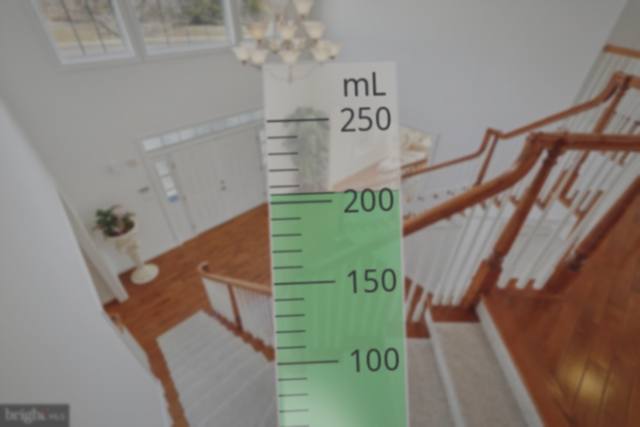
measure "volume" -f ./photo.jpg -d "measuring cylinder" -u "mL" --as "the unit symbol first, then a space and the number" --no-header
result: mL 205
